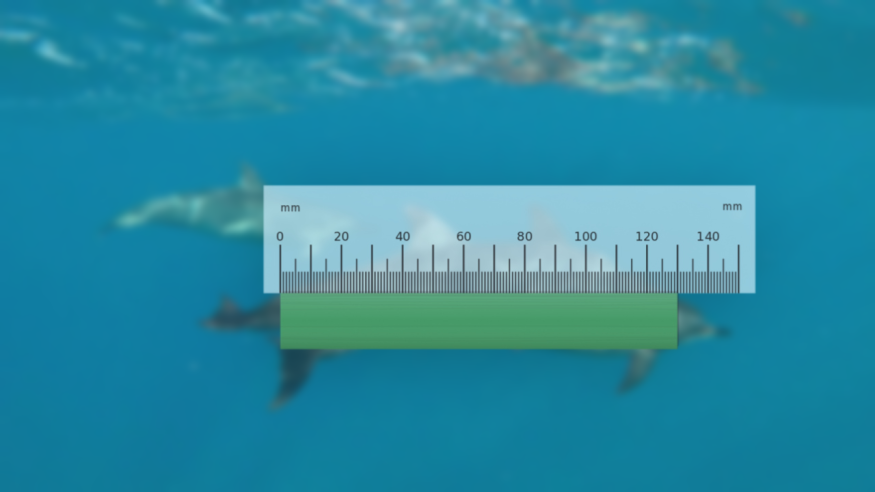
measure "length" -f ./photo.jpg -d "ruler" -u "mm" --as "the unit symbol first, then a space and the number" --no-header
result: mm 130
